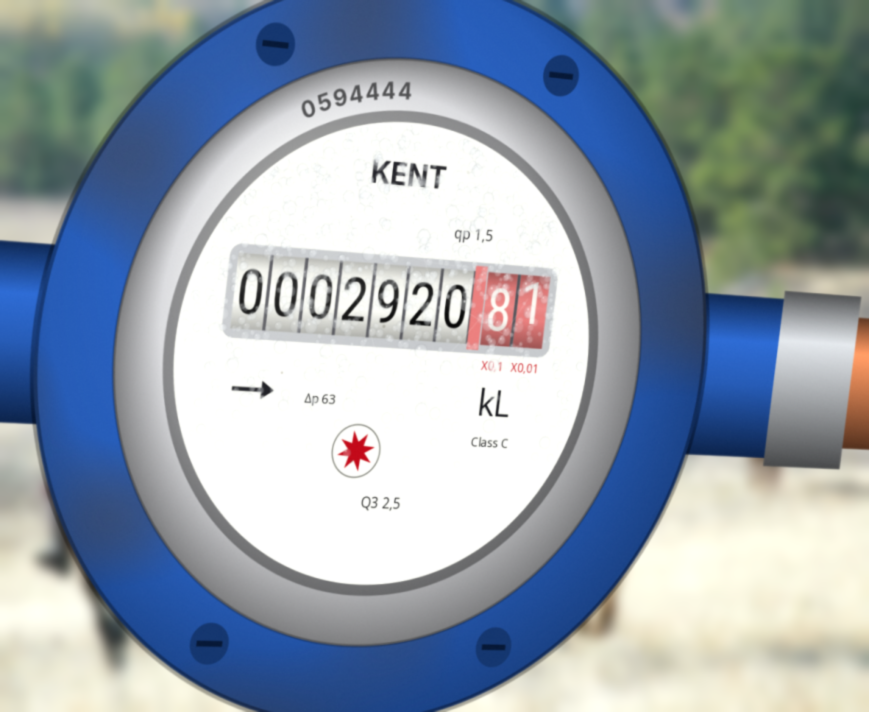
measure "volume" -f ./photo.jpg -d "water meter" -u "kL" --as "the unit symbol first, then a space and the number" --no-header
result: kL 2920.81
